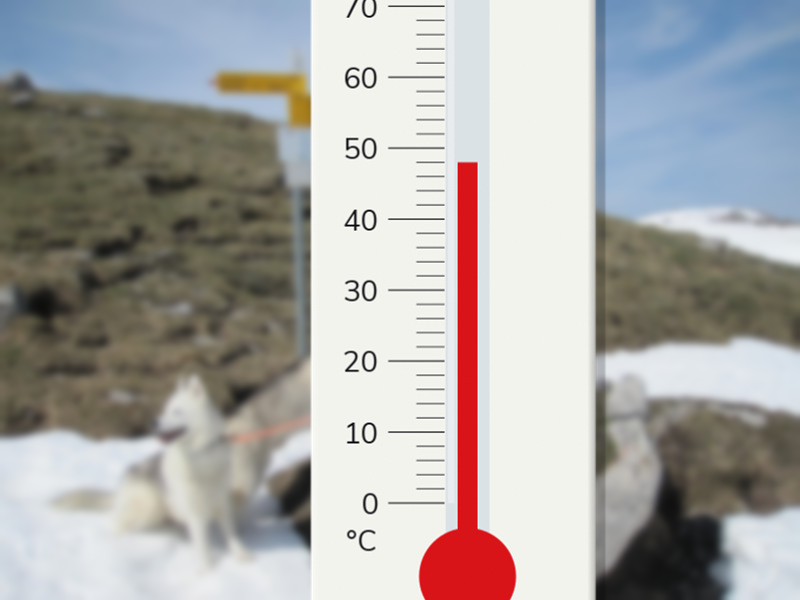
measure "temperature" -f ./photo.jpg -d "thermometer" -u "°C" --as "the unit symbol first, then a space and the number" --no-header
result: °C 48
